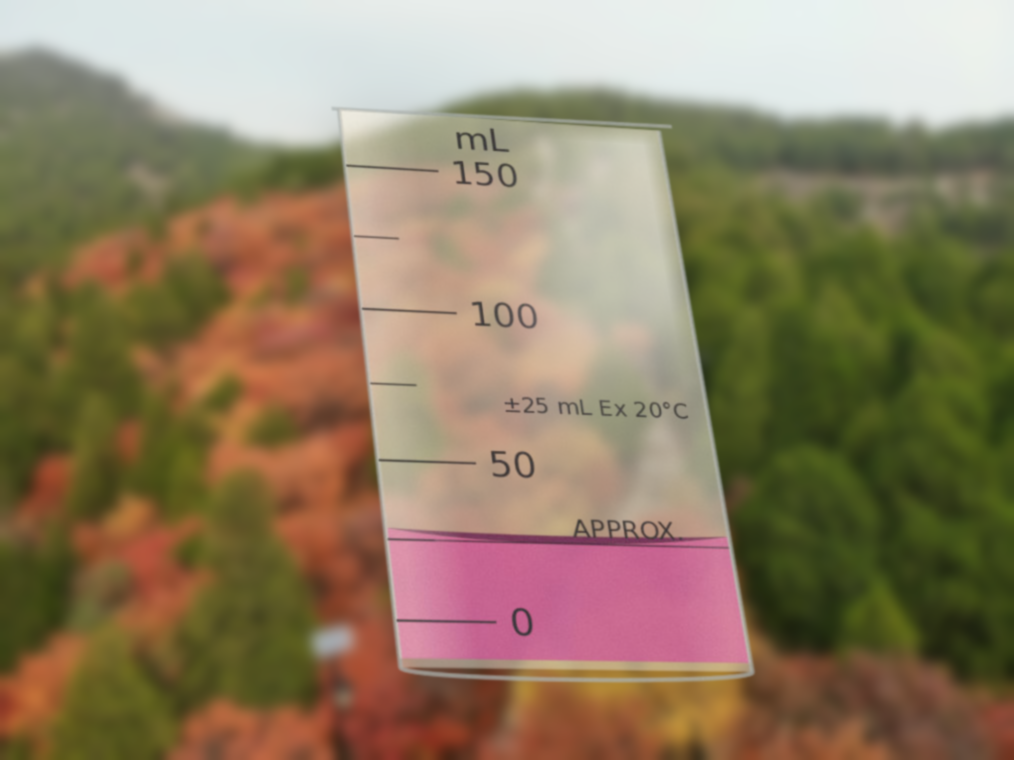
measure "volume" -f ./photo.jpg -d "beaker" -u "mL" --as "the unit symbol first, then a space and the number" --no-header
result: mL 25
